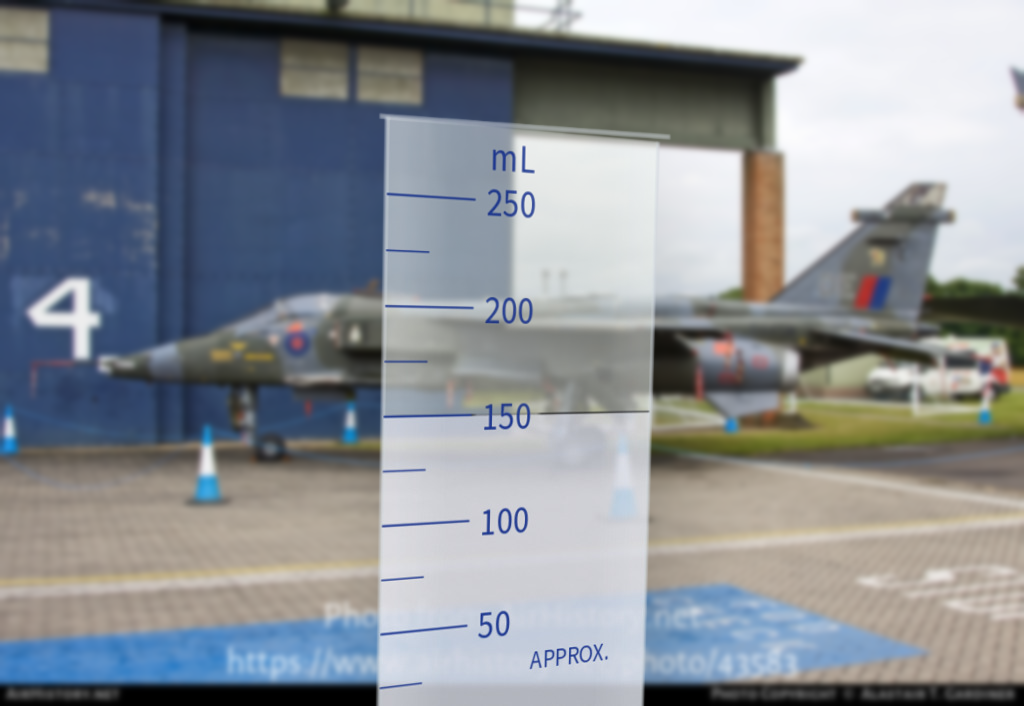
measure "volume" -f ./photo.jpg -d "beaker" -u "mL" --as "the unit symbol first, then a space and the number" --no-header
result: mL 150
